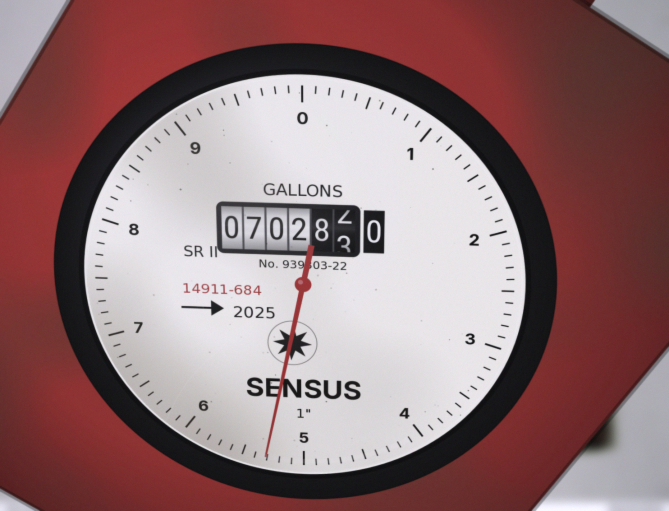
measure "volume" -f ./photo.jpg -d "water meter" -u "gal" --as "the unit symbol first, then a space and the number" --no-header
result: gal 702825.3
